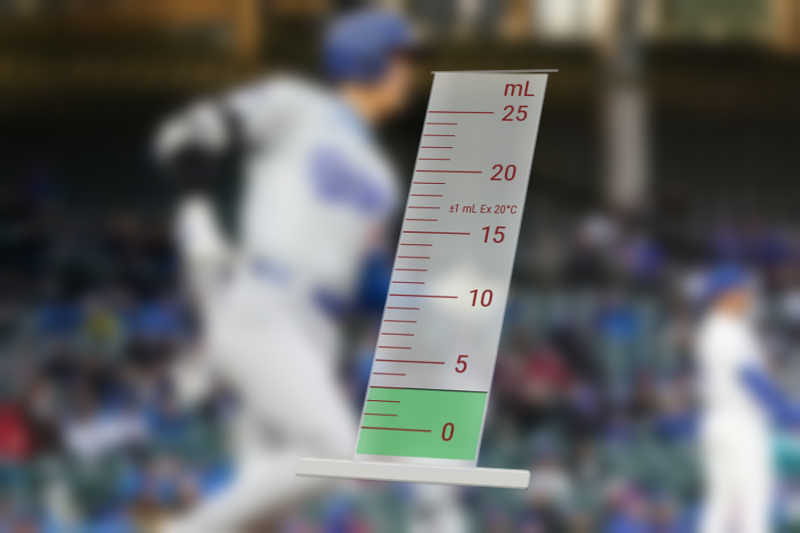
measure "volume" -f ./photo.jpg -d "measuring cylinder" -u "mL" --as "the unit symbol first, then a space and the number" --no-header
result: mL 3
